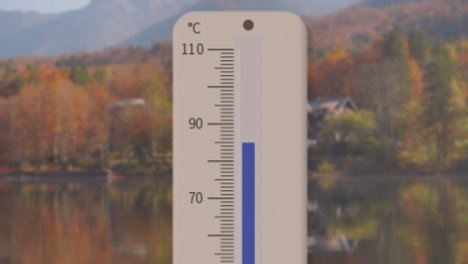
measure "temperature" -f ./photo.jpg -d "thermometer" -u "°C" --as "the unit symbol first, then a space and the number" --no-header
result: °C 85
